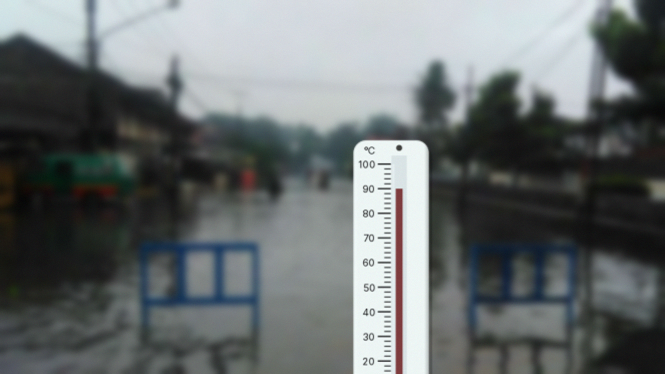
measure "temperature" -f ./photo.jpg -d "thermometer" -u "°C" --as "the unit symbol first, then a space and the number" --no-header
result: °C 90
